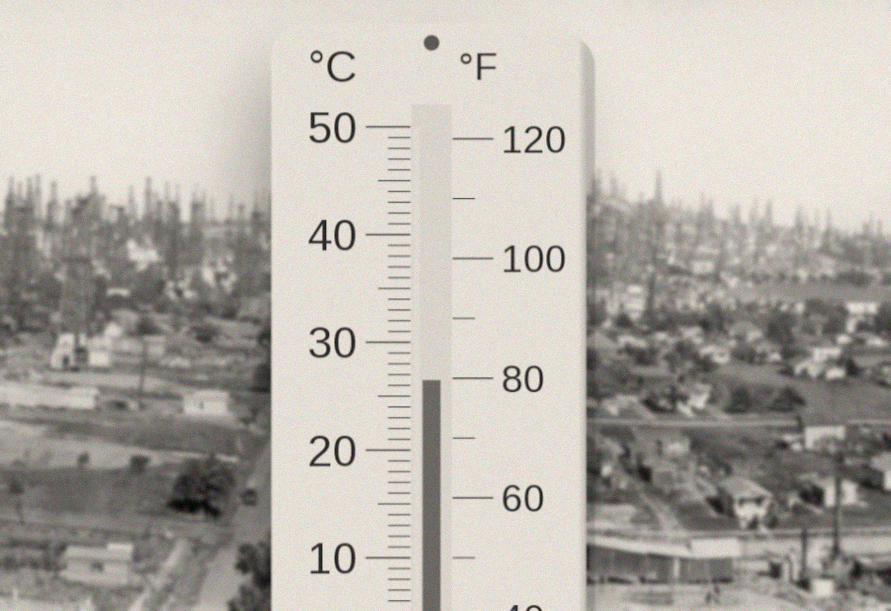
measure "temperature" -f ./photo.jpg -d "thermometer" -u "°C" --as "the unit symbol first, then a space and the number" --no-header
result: °C 26.5
